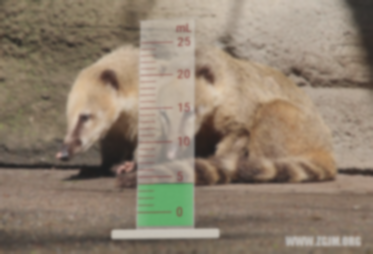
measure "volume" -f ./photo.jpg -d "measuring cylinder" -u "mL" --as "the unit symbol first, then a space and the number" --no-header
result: mL 4
